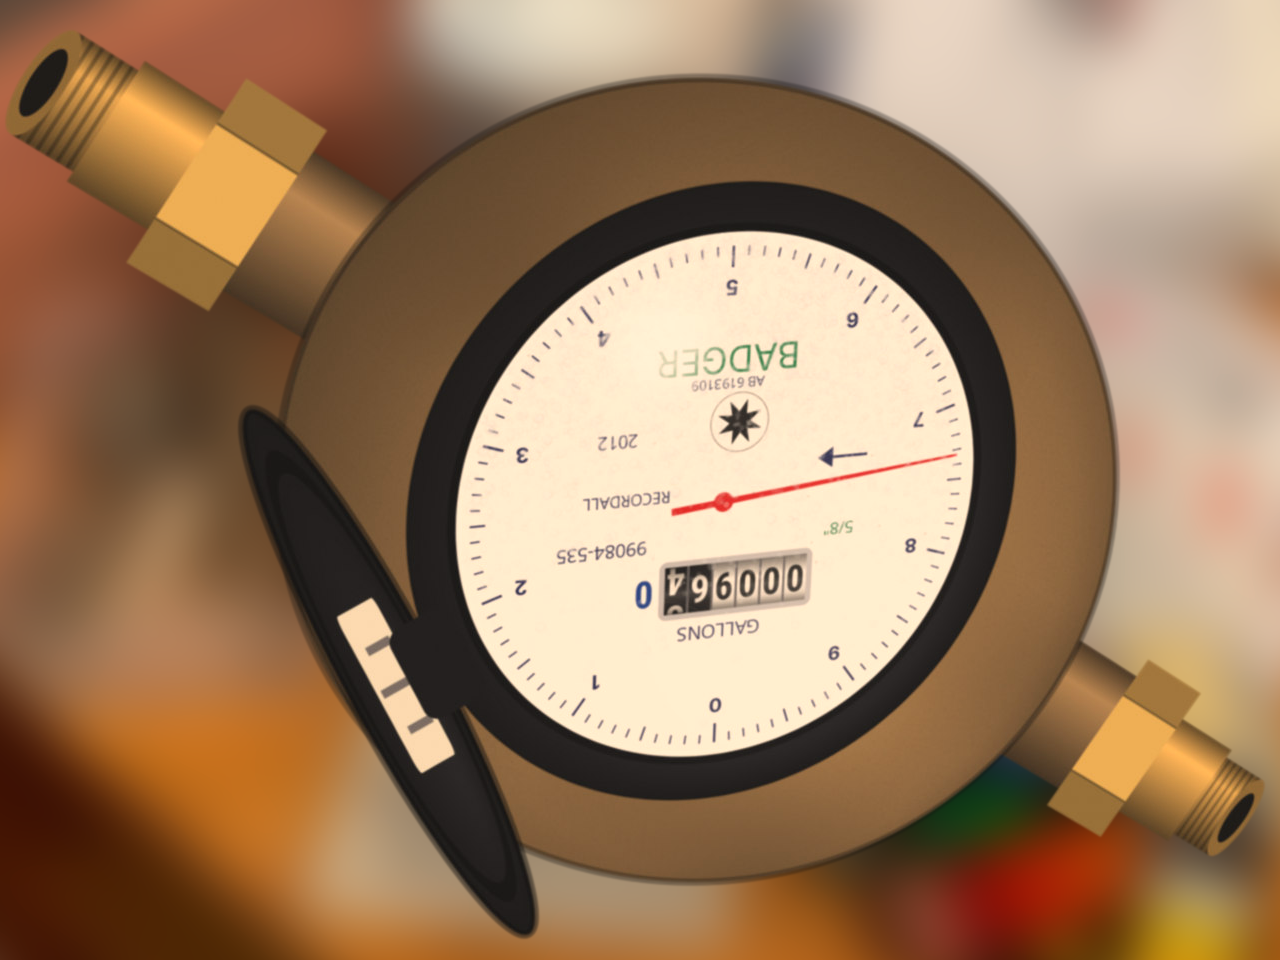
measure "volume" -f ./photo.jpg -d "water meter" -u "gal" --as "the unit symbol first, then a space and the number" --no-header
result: gal 9637.3
